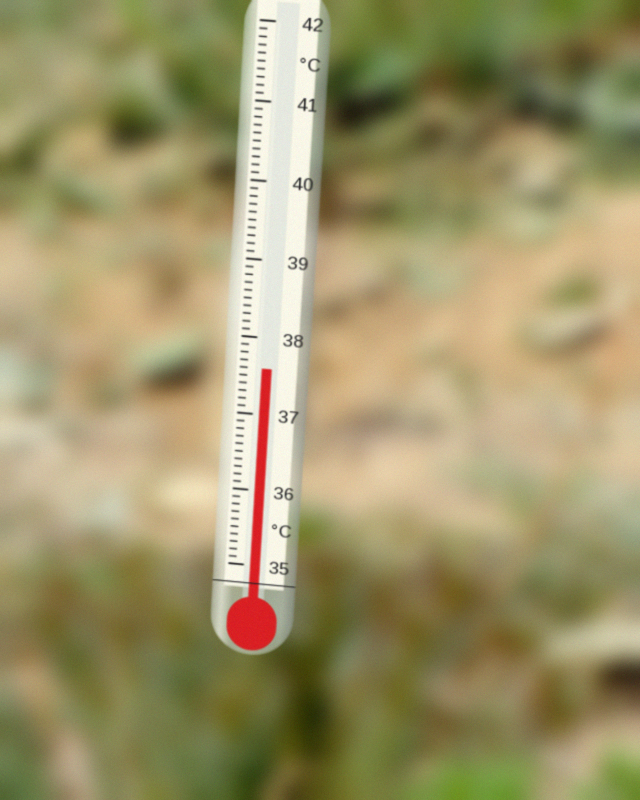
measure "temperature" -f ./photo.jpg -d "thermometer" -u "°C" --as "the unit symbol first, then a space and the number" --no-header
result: °C 37.6
